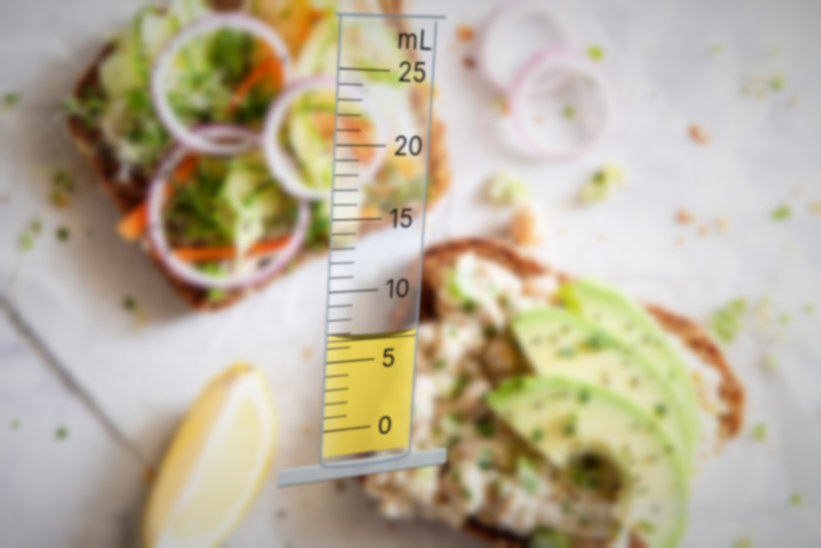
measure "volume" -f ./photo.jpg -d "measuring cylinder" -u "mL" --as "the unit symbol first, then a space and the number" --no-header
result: mL 6.5
